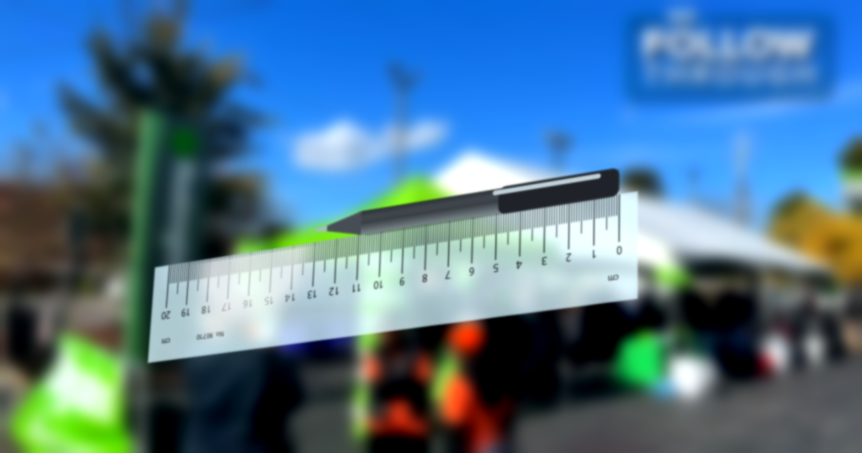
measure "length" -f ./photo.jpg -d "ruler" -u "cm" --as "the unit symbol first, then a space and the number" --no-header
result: cm 13
